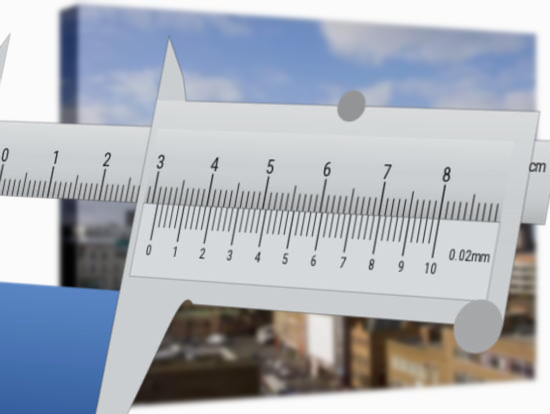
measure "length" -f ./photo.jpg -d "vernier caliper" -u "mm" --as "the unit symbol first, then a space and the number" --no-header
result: mm 31.0
